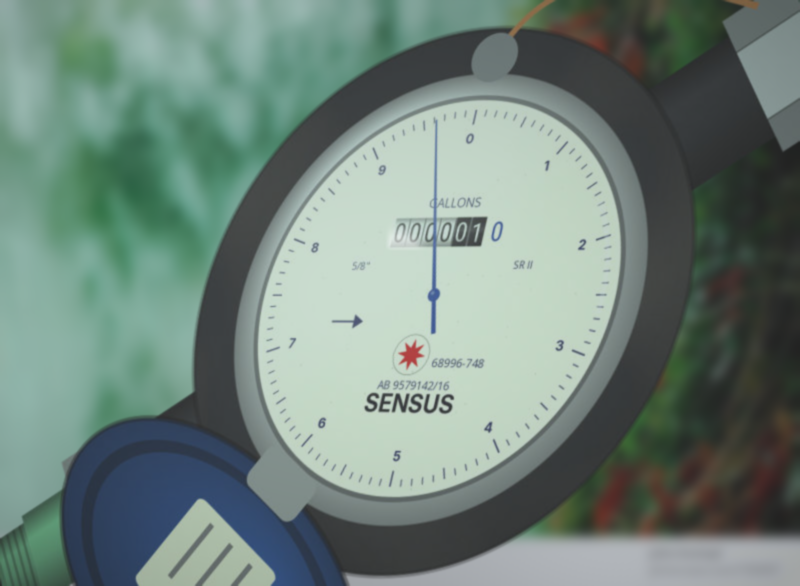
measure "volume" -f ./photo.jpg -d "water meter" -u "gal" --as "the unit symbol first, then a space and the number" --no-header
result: gal 9.6
